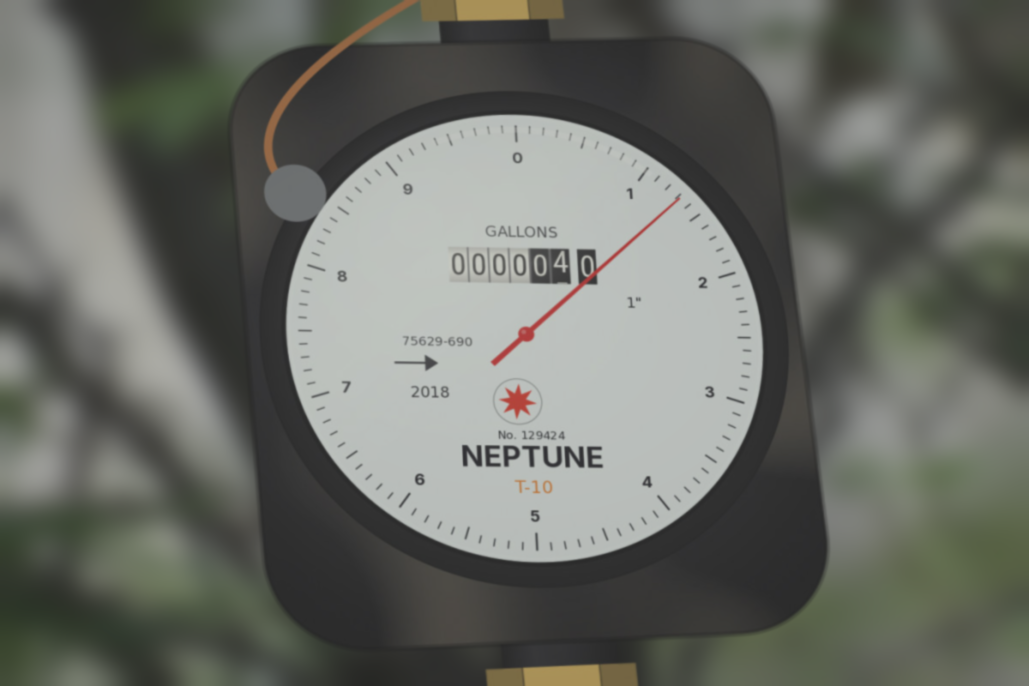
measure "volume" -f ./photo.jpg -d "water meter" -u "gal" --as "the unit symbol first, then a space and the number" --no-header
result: gal 41.3
